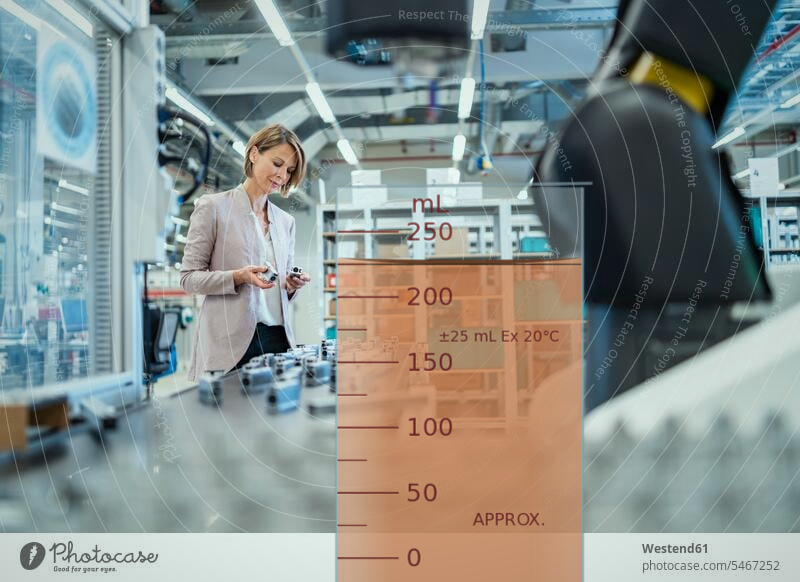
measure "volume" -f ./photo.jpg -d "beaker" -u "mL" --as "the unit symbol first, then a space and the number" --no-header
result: mL 225
